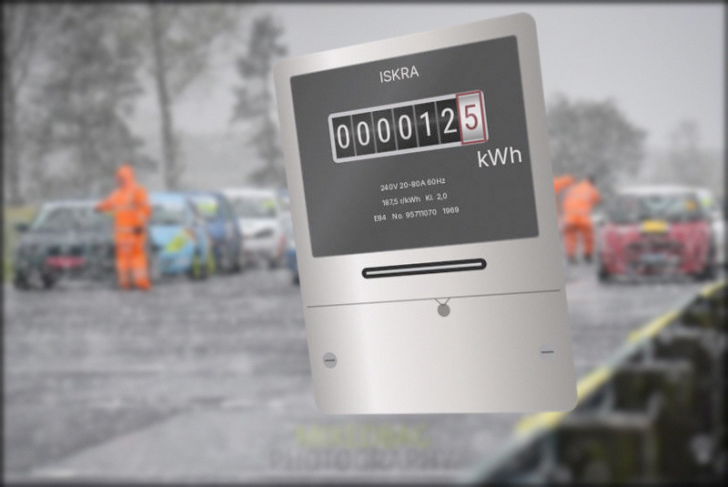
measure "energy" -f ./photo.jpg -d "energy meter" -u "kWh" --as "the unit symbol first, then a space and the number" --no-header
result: kWh 12.5
